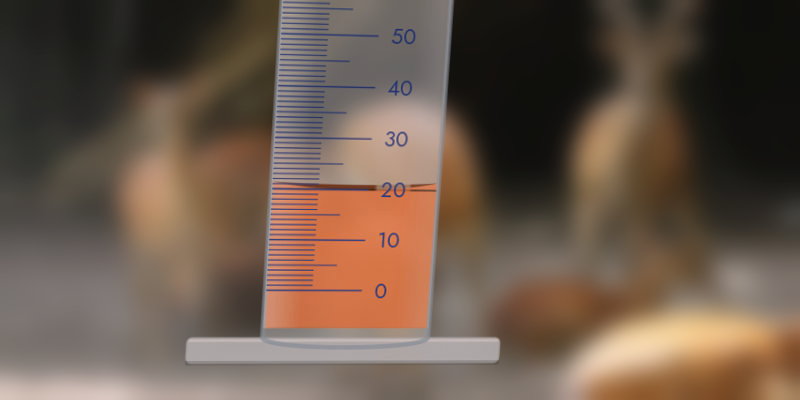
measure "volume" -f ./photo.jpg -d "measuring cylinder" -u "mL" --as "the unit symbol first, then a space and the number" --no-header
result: mL 20
